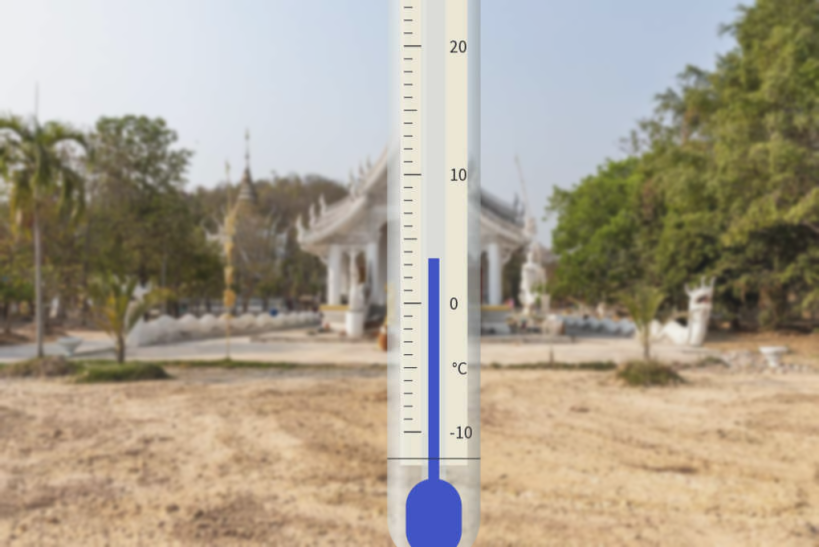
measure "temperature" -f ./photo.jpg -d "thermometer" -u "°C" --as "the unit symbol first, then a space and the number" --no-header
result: °C 3.5
